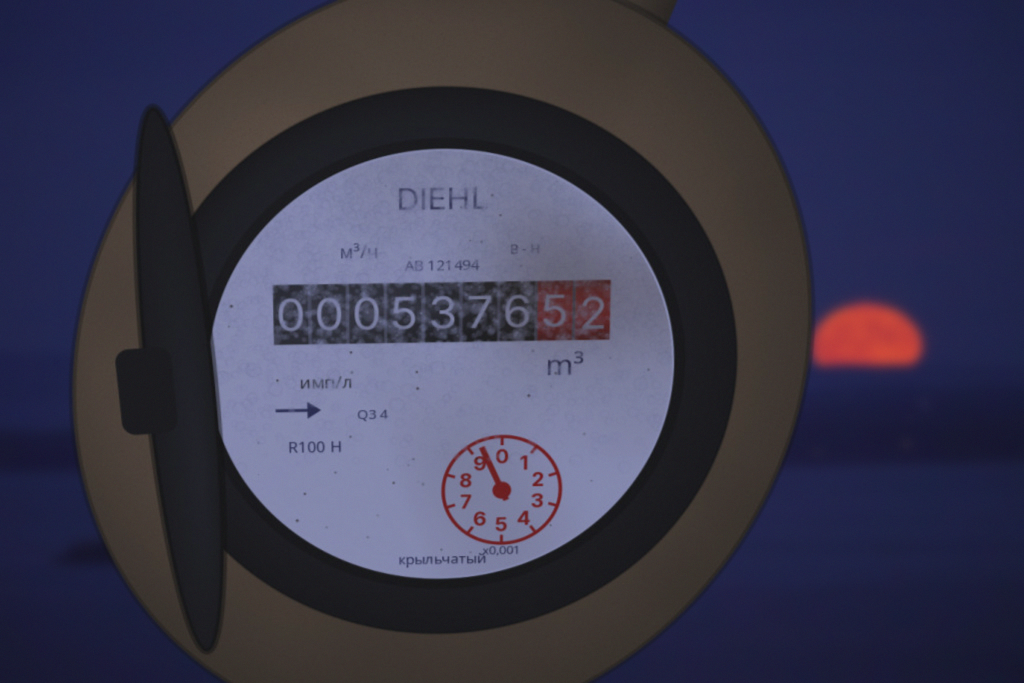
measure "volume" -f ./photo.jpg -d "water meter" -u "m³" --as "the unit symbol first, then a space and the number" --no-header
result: m³ 5376.519
